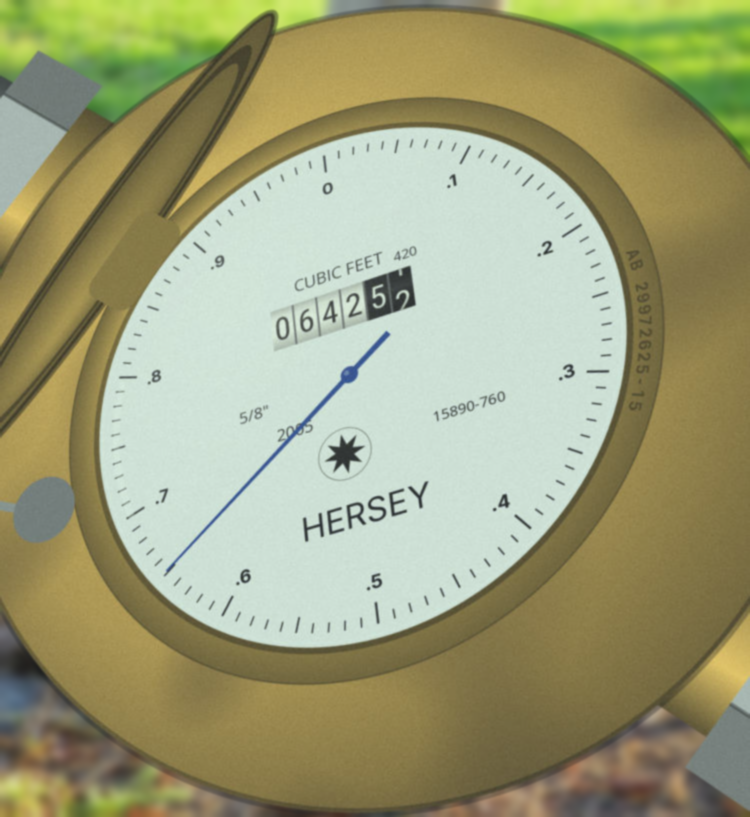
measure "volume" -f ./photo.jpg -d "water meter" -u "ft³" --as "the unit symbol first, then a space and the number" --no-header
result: ft³ 64251.65
